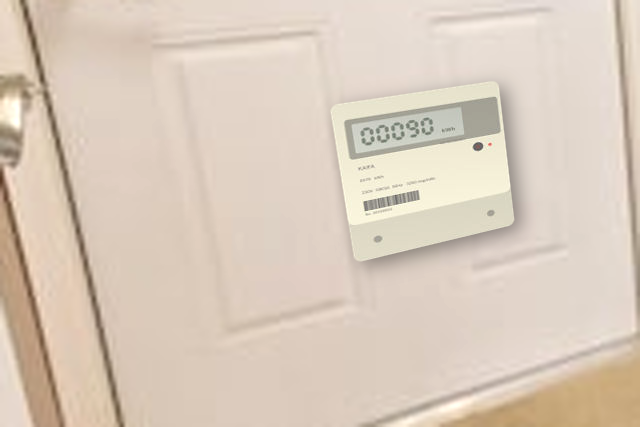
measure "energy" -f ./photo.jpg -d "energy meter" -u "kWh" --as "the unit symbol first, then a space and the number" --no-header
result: kWh 90
